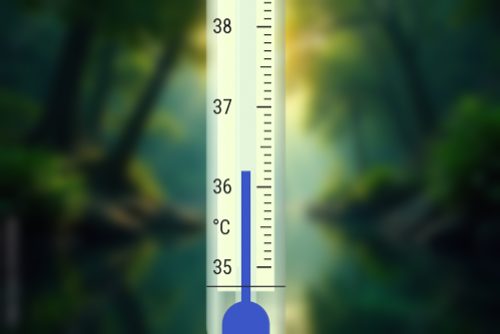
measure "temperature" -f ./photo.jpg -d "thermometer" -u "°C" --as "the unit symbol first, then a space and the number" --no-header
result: °C 36.2
